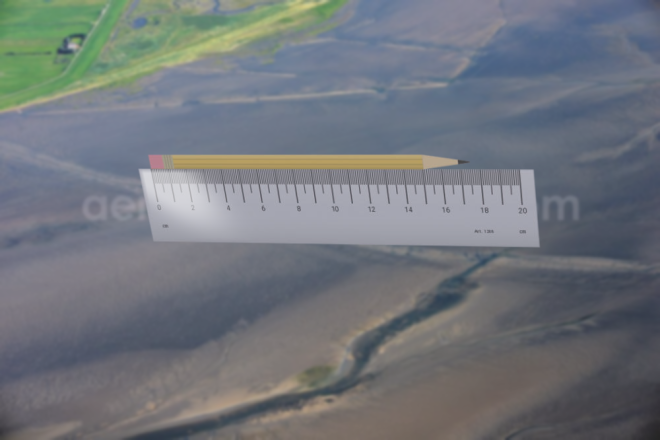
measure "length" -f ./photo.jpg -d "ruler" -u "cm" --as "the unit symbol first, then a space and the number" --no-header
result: cm 17.5
